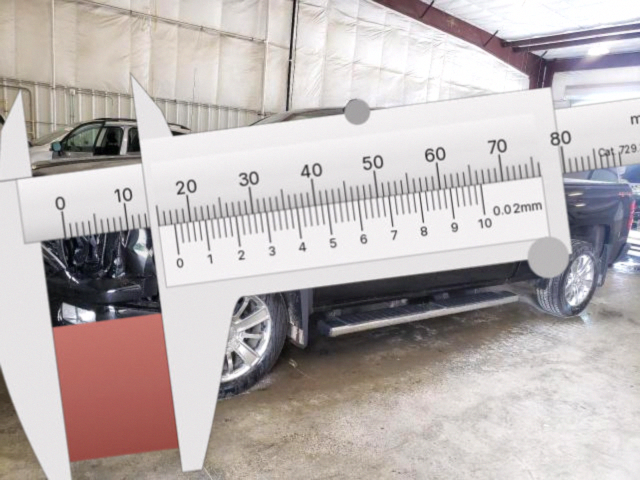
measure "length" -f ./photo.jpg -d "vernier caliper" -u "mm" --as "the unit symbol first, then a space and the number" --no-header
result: mm 17.5
